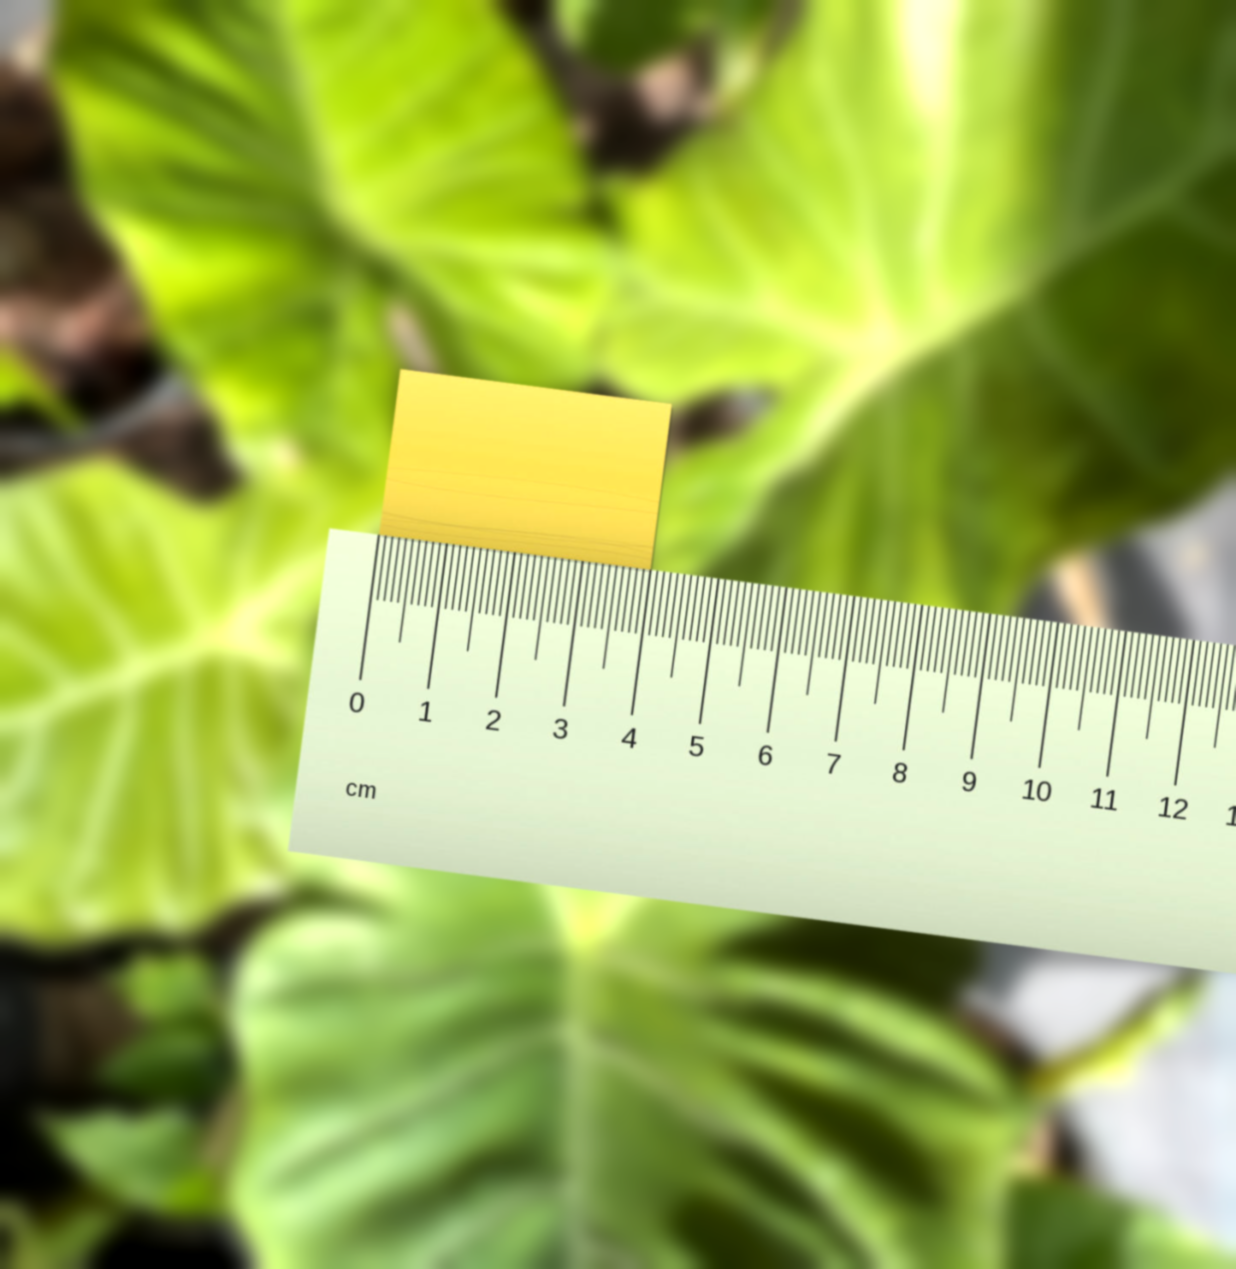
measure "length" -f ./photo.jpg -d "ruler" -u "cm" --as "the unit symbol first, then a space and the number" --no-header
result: cm 4
